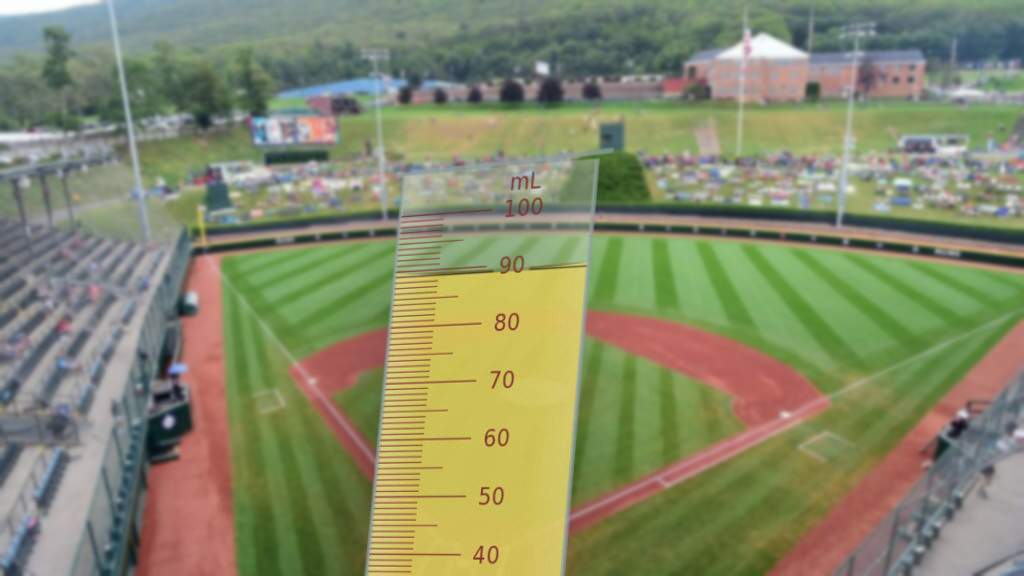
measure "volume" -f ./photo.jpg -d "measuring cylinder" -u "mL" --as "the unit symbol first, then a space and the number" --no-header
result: mL 89
